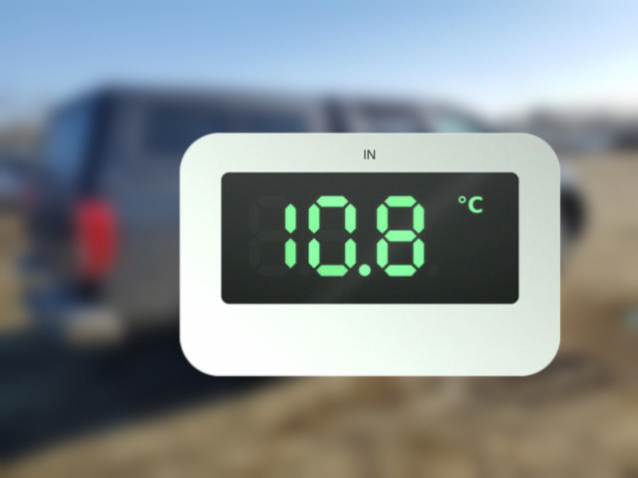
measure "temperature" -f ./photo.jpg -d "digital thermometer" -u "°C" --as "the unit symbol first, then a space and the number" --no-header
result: °C 10.8
